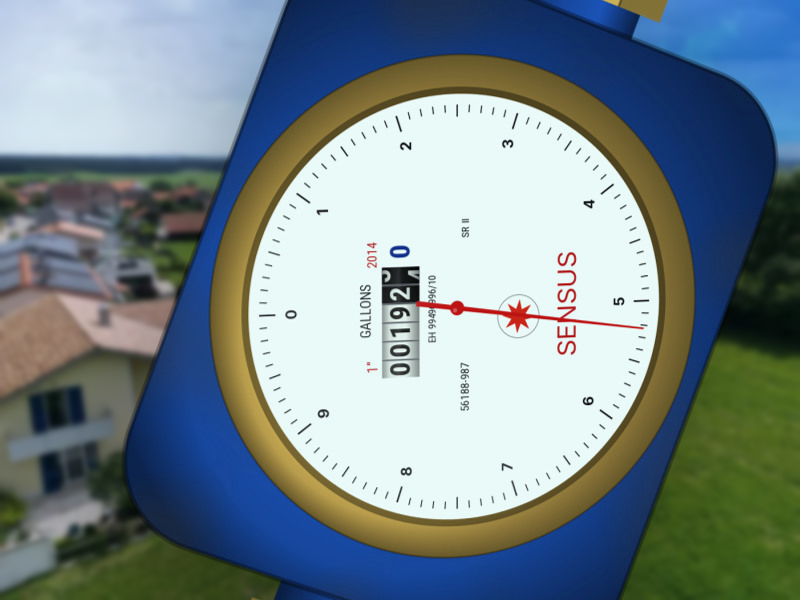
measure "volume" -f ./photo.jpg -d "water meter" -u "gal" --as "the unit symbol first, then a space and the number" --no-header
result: gal 19235.2
